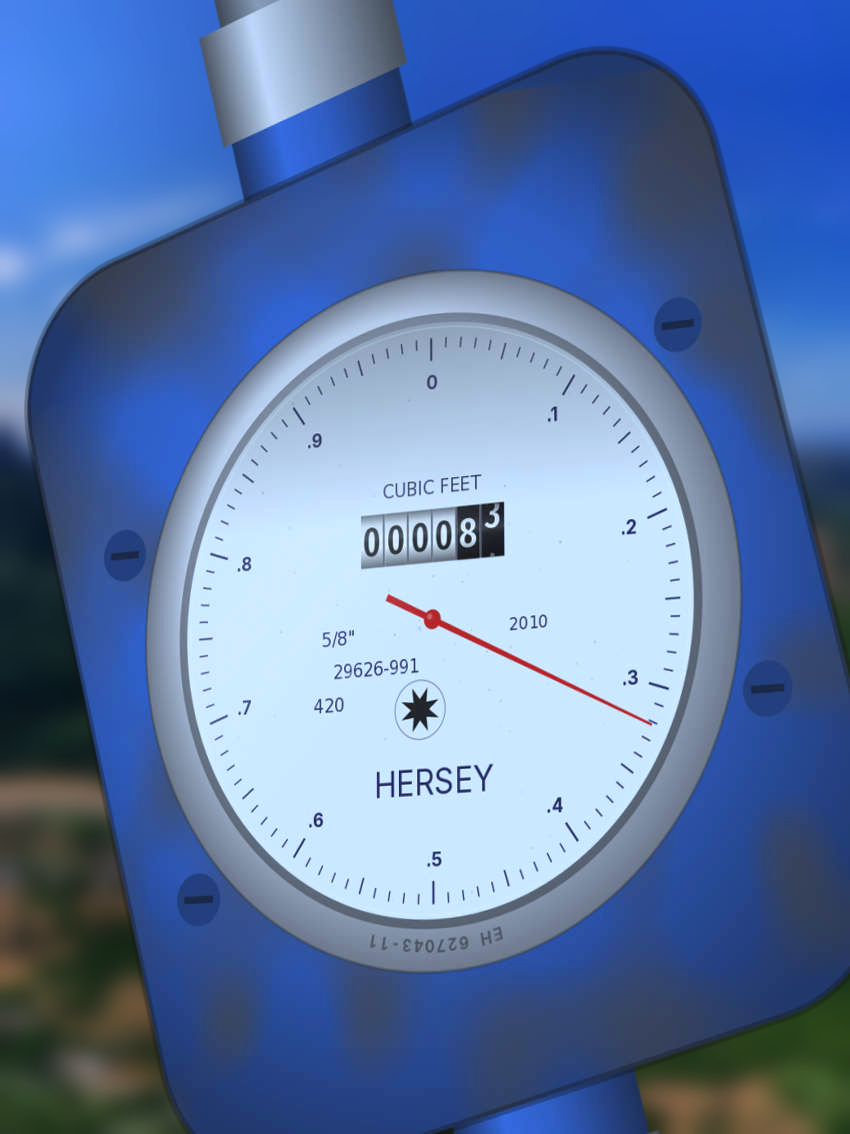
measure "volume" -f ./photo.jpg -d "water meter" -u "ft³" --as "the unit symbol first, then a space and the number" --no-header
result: ft³ 83.32
